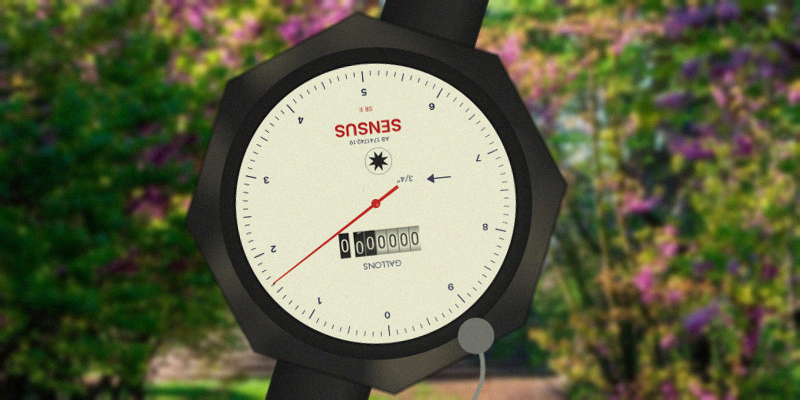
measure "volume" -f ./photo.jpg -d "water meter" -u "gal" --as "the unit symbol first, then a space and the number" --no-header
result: gal 1.6
